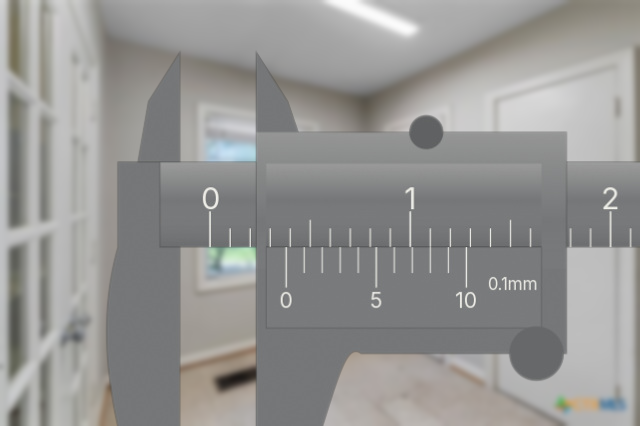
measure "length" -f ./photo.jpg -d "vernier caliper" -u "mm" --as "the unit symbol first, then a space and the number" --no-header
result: mm 3.8
